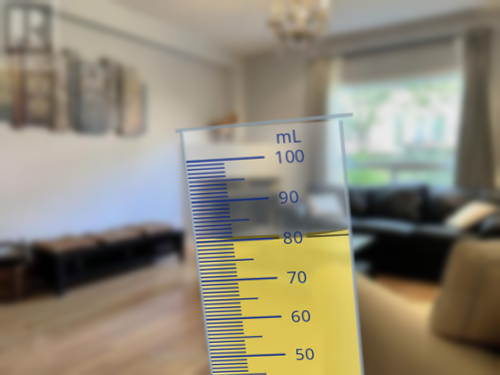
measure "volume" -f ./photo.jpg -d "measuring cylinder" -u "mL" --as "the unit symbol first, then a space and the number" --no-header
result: mL 80
